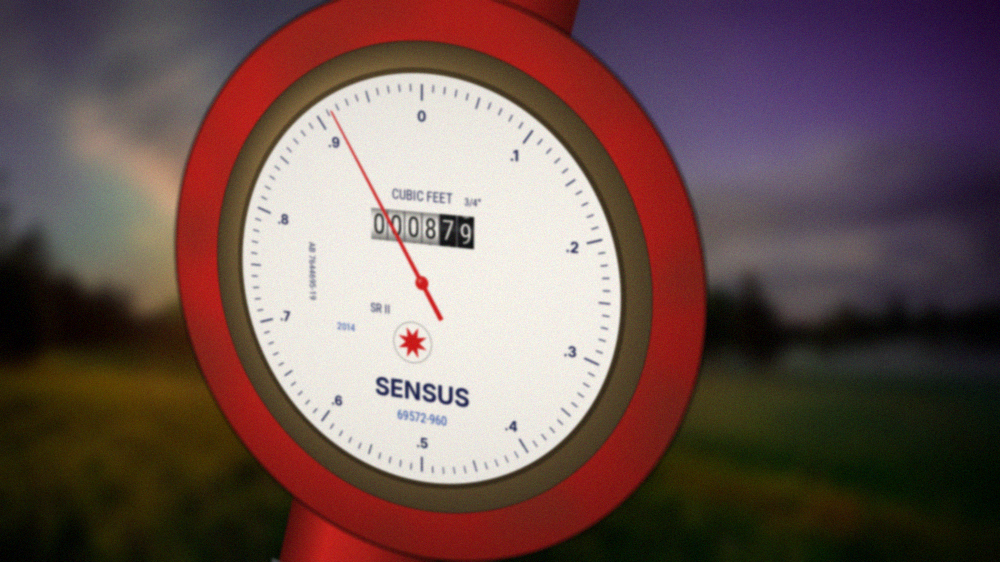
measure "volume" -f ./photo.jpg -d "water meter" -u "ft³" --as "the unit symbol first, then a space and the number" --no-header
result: ft³ 878.91
